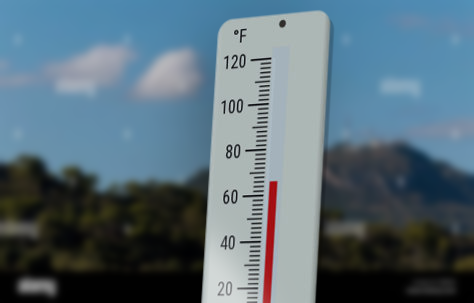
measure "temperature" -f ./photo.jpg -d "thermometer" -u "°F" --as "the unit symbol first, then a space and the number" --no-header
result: °F 66
